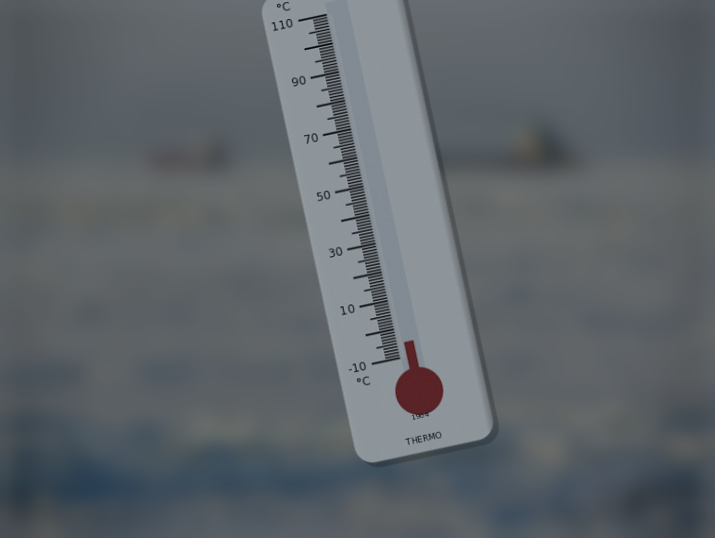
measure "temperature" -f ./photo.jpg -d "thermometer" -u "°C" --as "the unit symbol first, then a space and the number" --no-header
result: °C -5
